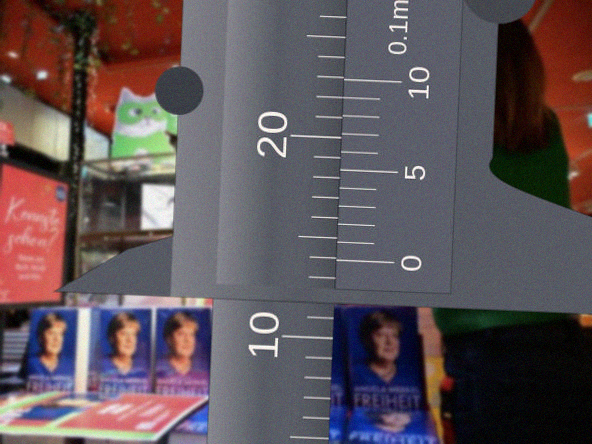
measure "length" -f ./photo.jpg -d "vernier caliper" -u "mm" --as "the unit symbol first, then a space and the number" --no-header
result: mm 13.9
